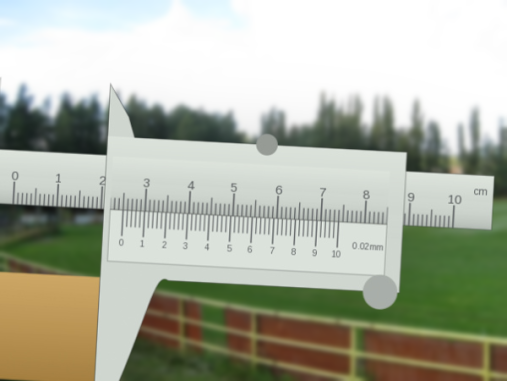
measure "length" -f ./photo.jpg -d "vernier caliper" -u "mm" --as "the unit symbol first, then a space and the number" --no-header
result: mm 25.0
